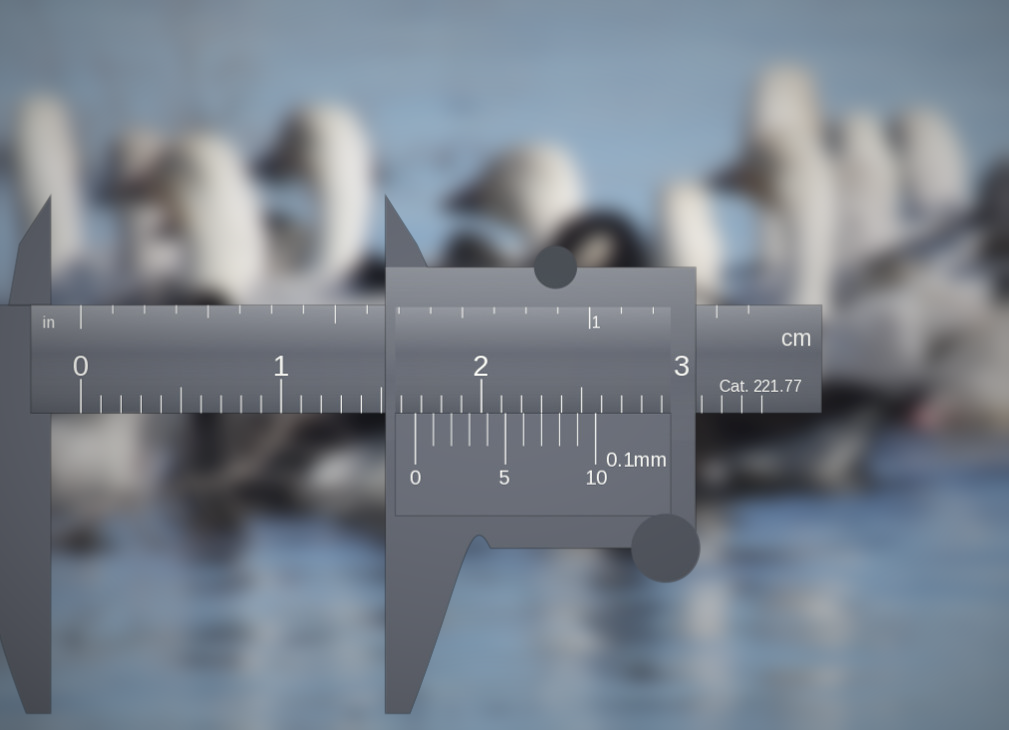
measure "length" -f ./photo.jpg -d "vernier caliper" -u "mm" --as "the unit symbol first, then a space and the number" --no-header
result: mm 16.7
